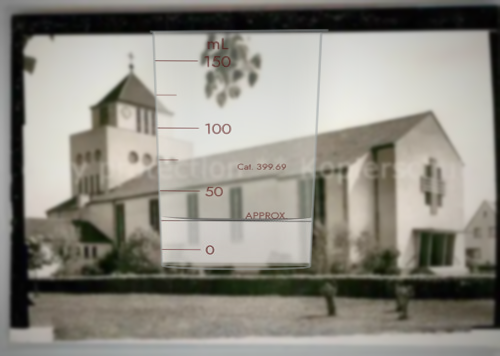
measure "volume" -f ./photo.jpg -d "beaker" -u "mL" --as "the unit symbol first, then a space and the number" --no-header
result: mL 25
